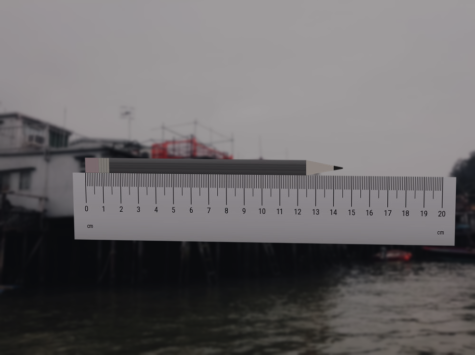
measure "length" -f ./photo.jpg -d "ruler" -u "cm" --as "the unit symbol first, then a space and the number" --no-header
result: cm 14.5
